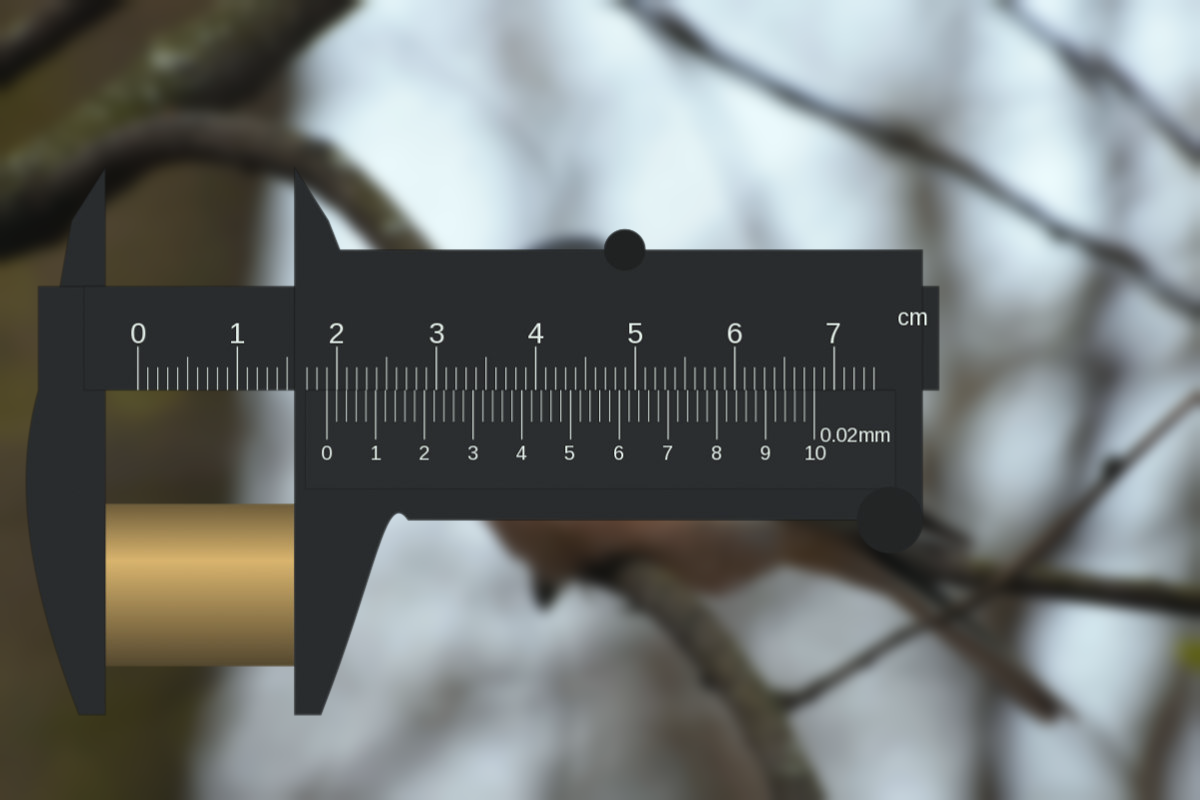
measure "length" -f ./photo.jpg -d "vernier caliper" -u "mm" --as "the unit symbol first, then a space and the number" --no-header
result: mm 19.0
